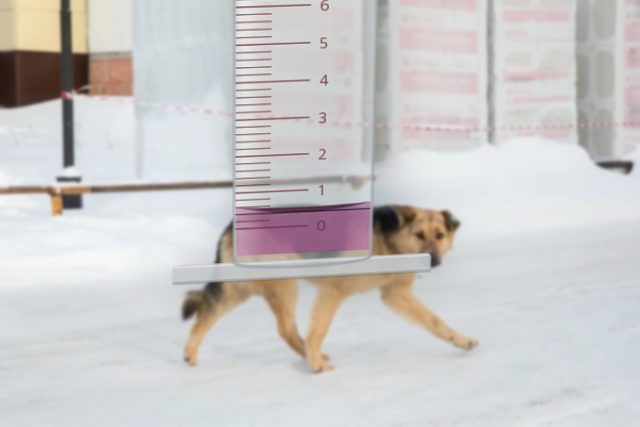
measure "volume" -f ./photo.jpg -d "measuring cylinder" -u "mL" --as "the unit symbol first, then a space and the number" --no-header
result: mL 0.4
